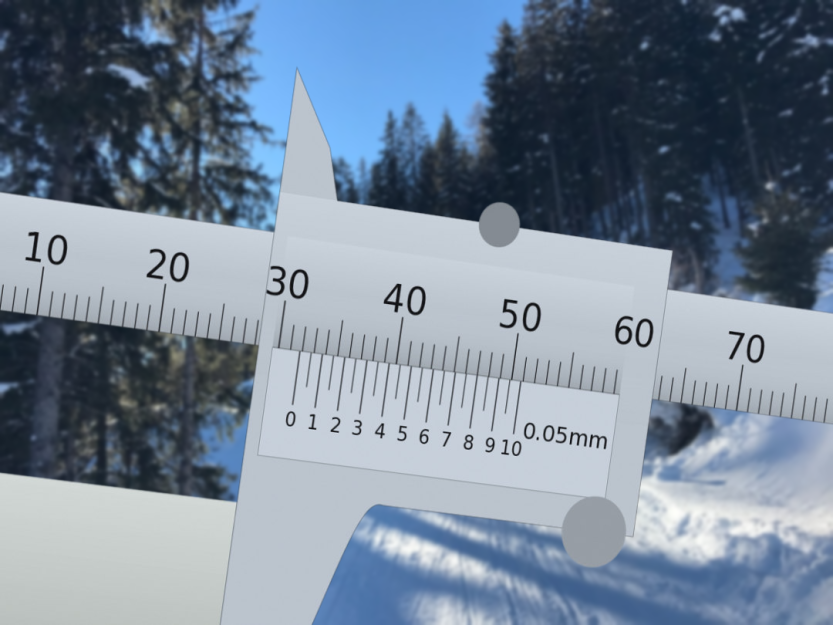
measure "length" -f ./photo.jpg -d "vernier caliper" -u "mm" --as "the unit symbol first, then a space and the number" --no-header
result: mm 31.8
